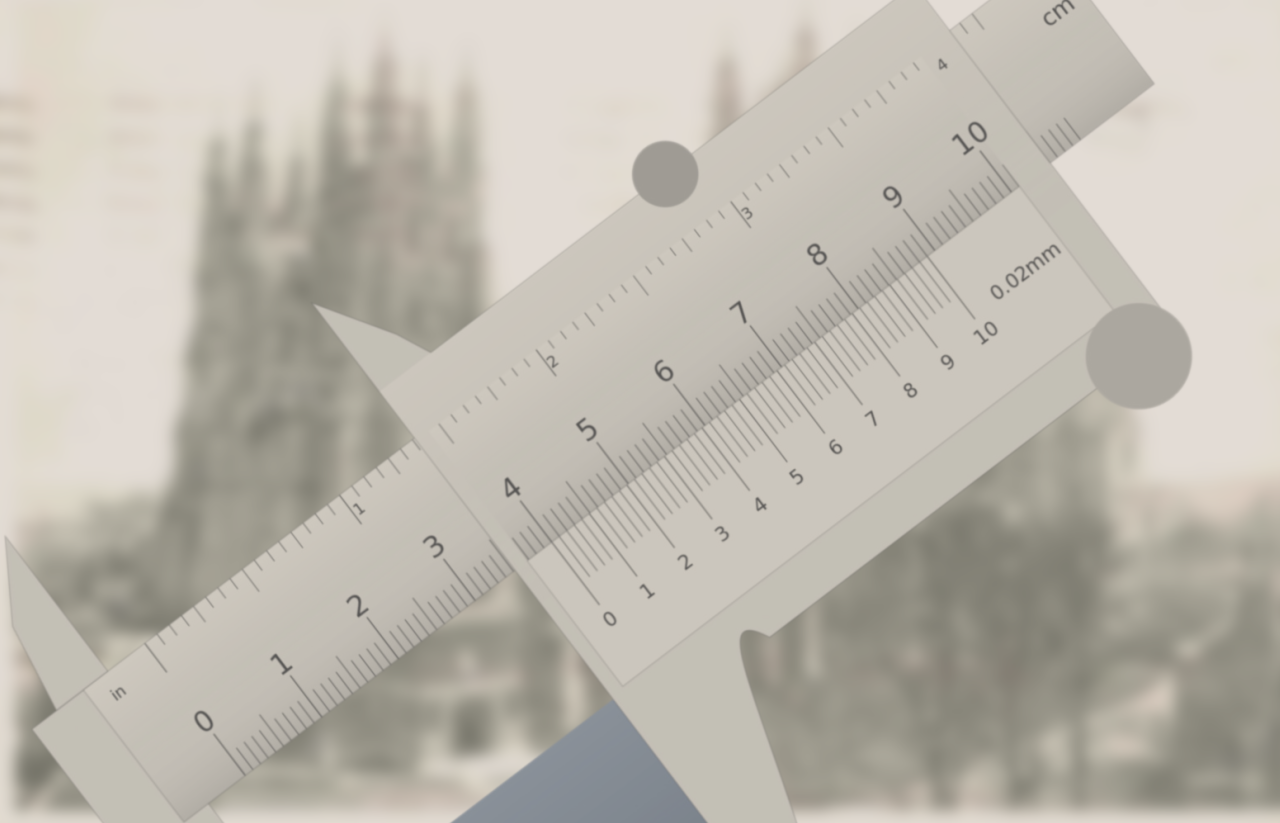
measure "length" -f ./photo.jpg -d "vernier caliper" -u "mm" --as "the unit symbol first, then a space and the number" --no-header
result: mm 40.0
